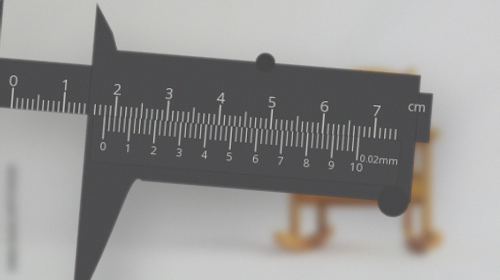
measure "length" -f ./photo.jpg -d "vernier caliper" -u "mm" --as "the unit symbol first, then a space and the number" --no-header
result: mm 18.0
